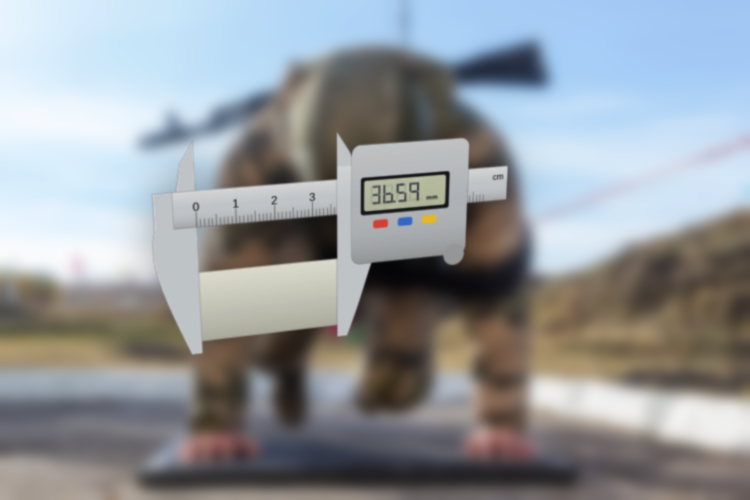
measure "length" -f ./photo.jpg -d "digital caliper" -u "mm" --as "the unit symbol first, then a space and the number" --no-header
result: mm 36.59
